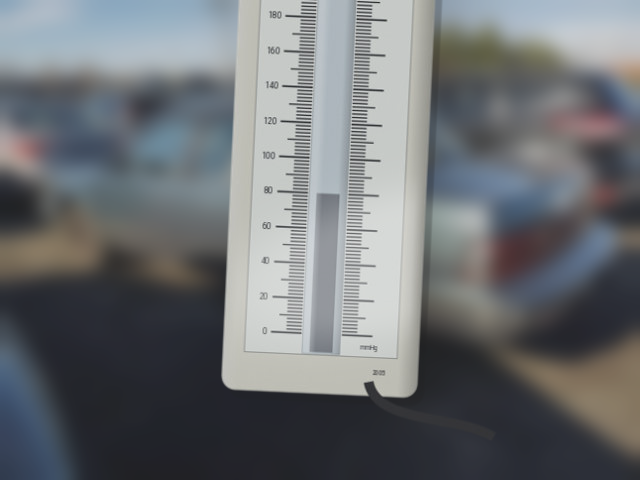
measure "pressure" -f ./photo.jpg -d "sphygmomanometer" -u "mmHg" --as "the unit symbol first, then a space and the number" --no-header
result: mmHg 80
